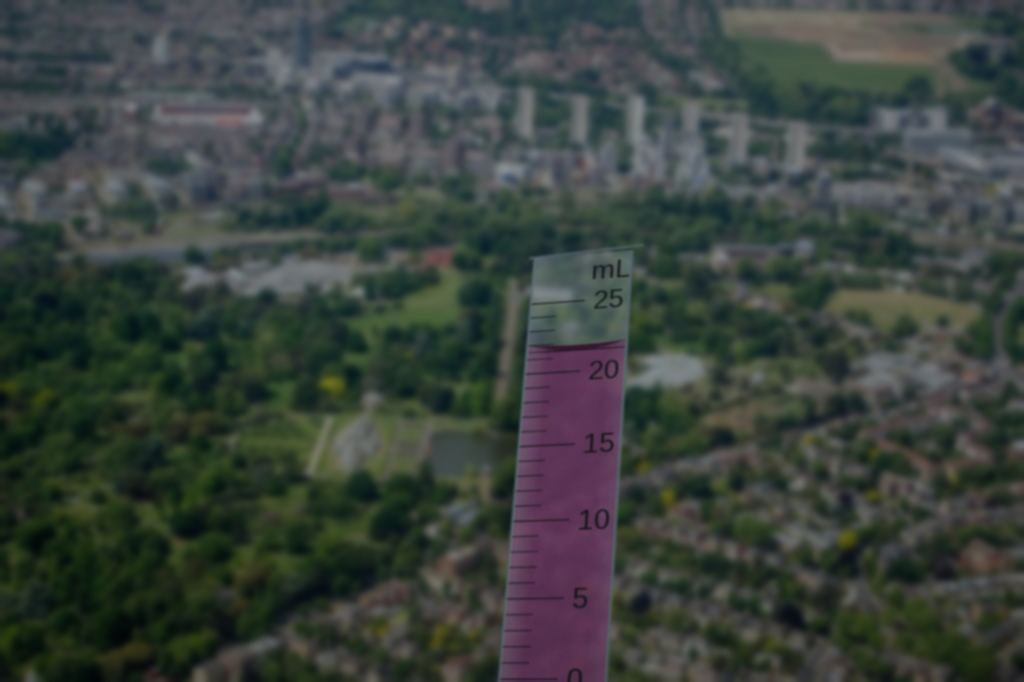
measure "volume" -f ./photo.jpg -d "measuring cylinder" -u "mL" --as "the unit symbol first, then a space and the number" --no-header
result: mL 21.5
